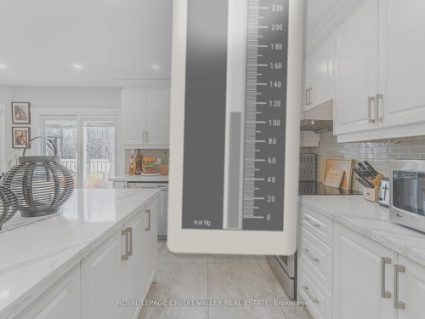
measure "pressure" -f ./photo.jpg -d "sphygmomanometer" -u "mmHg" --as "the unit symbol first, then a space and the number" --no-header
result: mmHg 110
